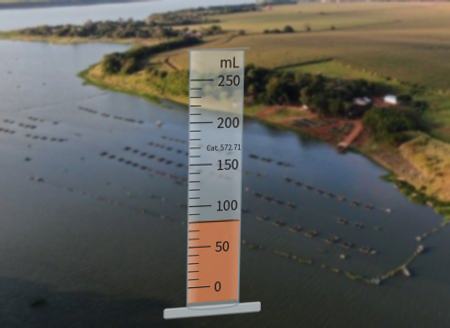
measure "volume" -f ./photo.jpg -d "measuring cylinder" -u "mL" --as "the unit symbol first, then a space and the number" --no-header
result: mL 80
